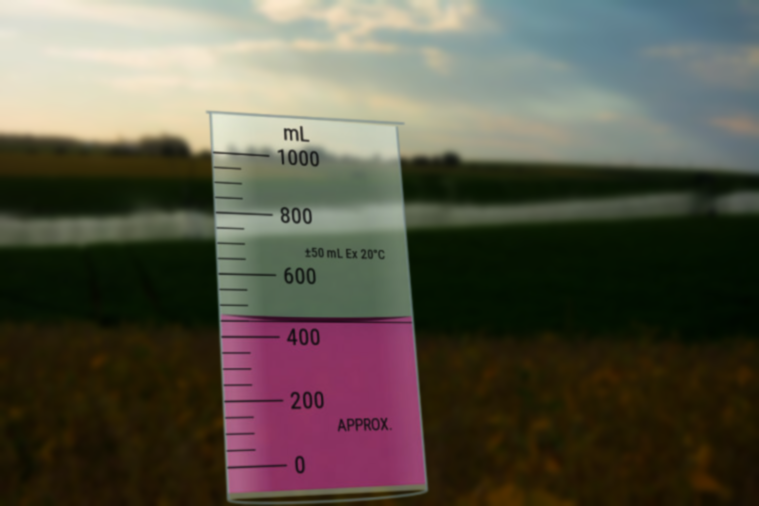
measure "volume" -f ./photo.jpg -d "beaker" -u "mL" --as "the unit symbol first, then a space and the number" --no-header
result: mL 450
